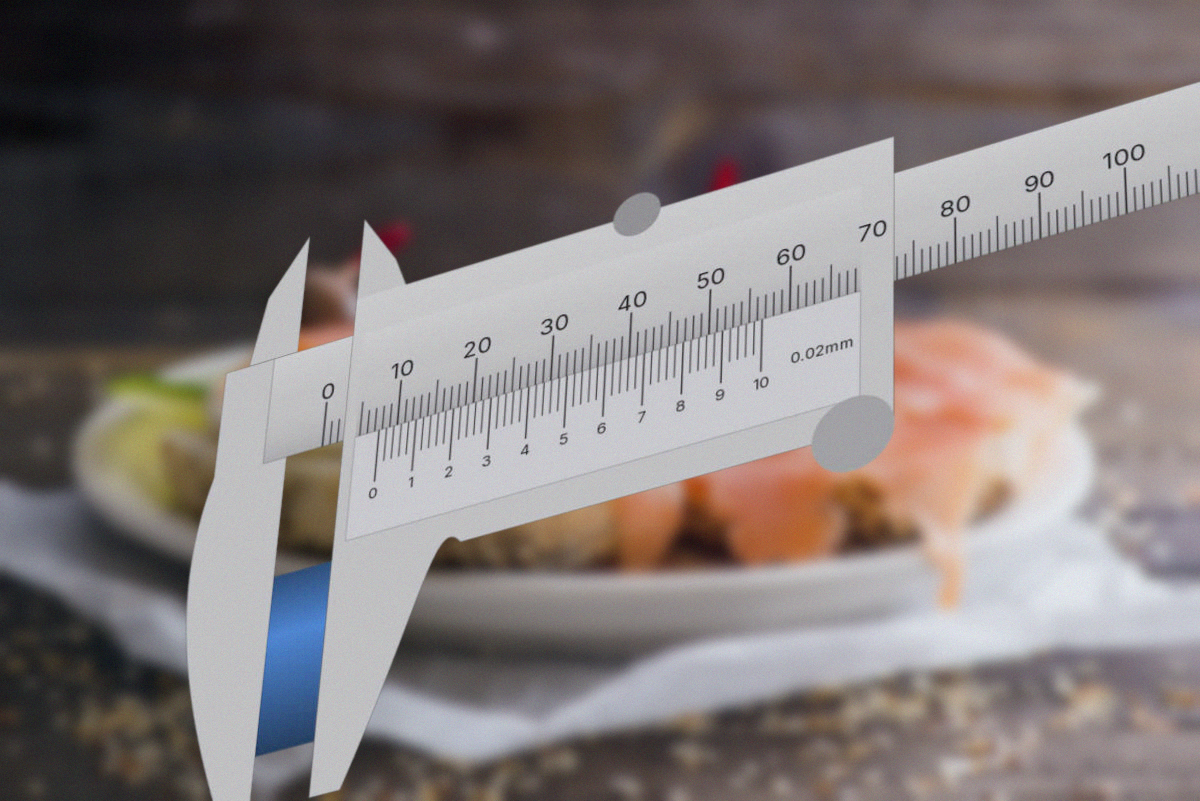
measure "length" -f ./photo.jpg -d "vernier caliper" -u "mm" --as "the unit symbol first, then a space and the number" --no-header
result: mm 7.6
